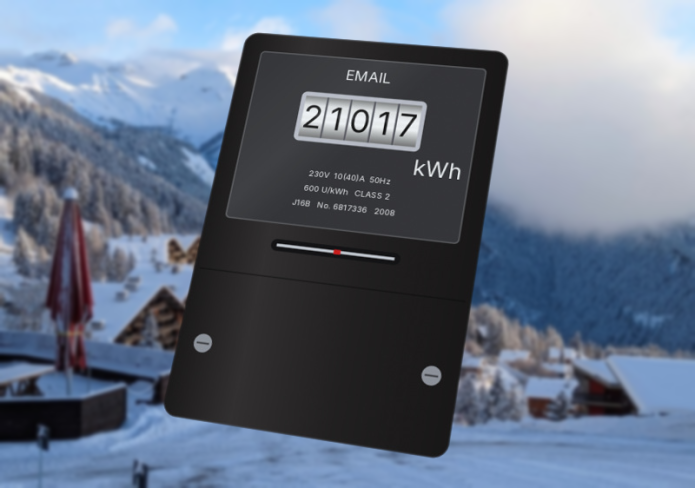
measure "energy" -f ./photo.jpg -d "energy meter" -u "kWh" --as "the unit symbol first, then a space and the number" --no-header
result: kWh 21017
